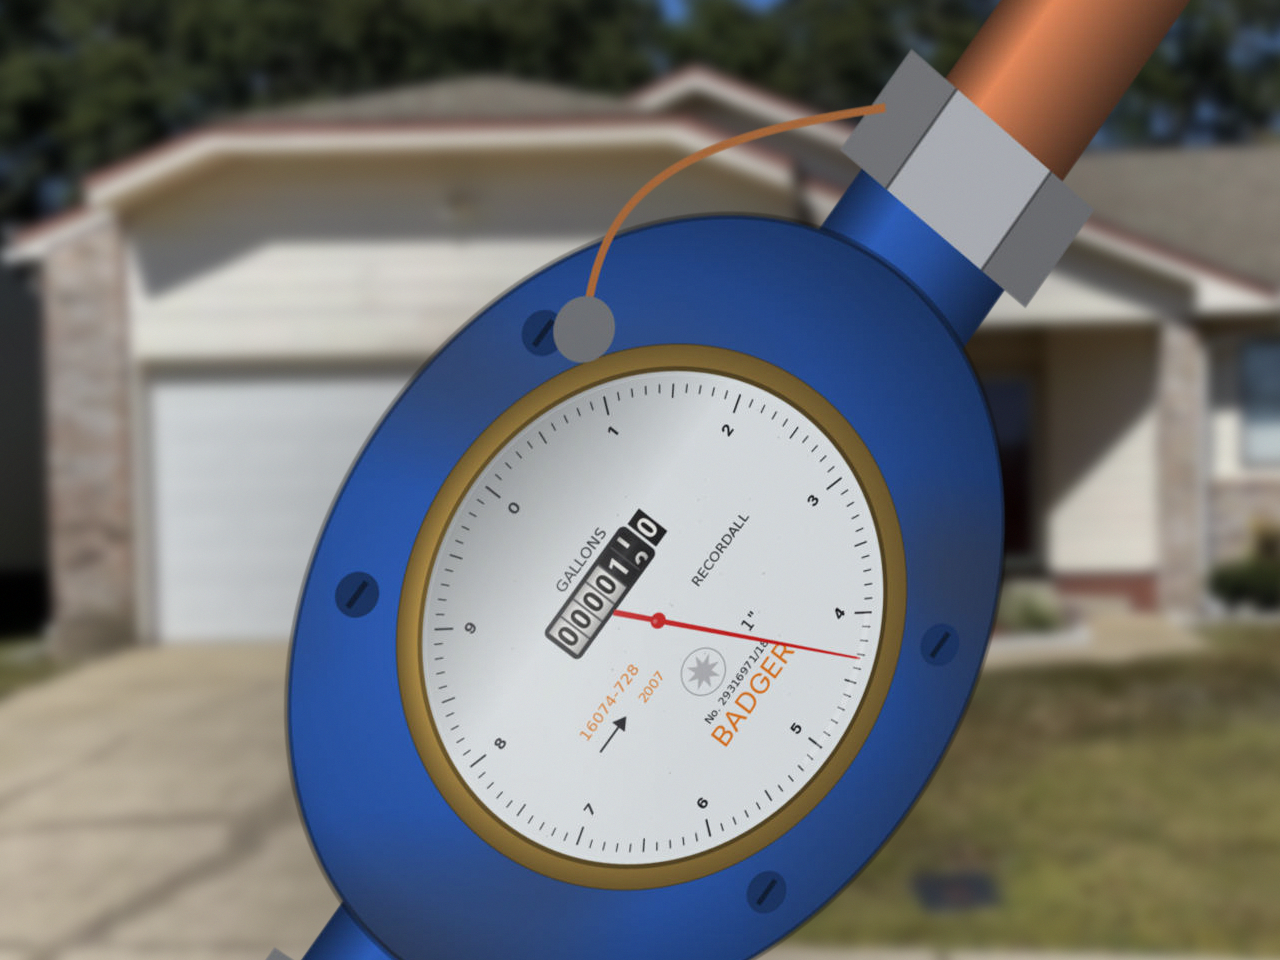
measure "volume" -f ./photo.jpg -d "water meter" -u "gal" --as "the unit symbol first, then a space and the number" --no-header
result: gal 114.3
